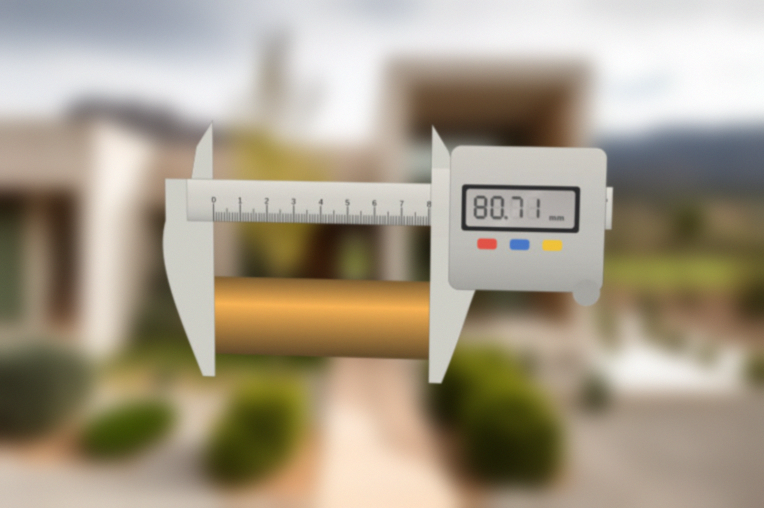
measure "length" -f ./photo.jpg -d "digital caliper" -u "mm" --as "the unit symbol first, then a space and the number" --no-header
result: mm 80.71
